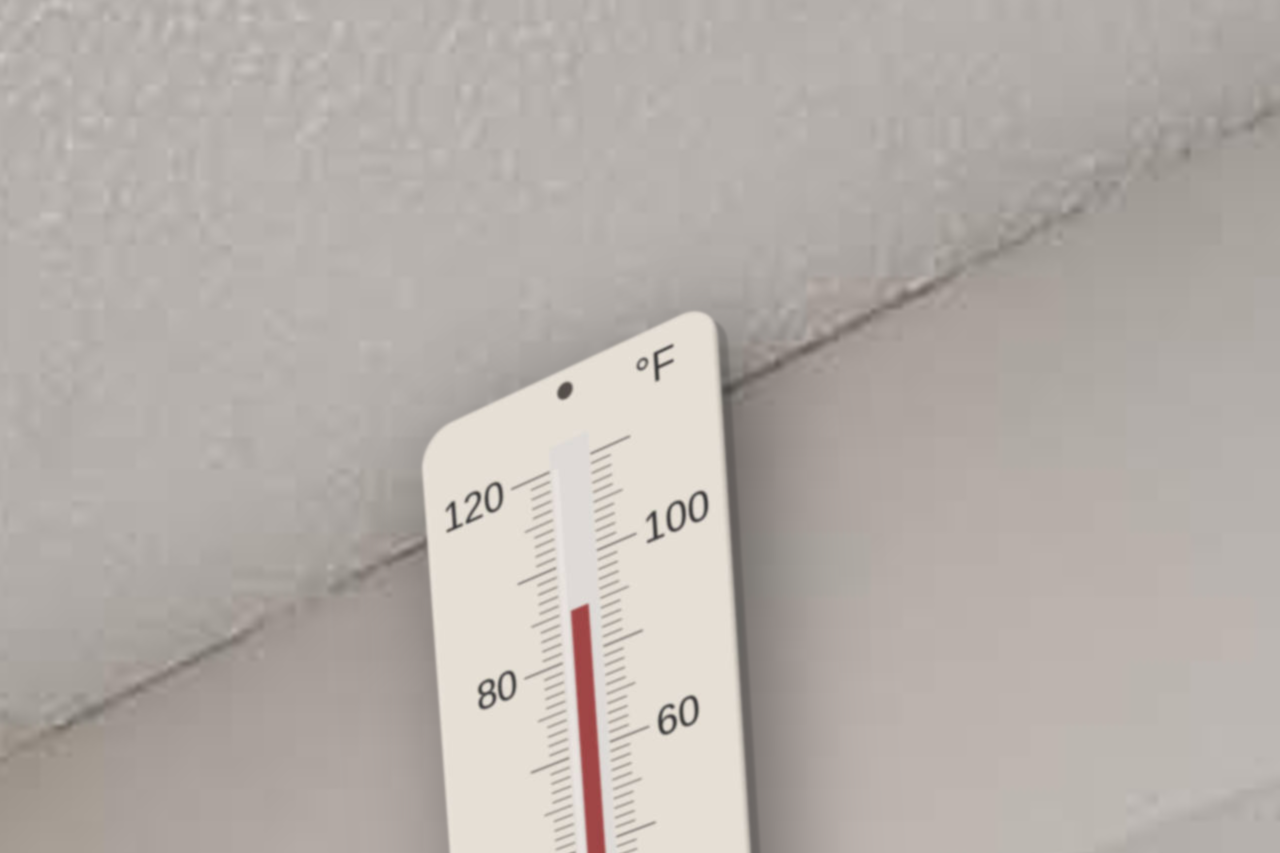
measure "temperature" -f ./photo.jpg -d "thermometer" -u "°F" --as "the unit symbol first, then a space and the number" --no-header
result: °F 90
